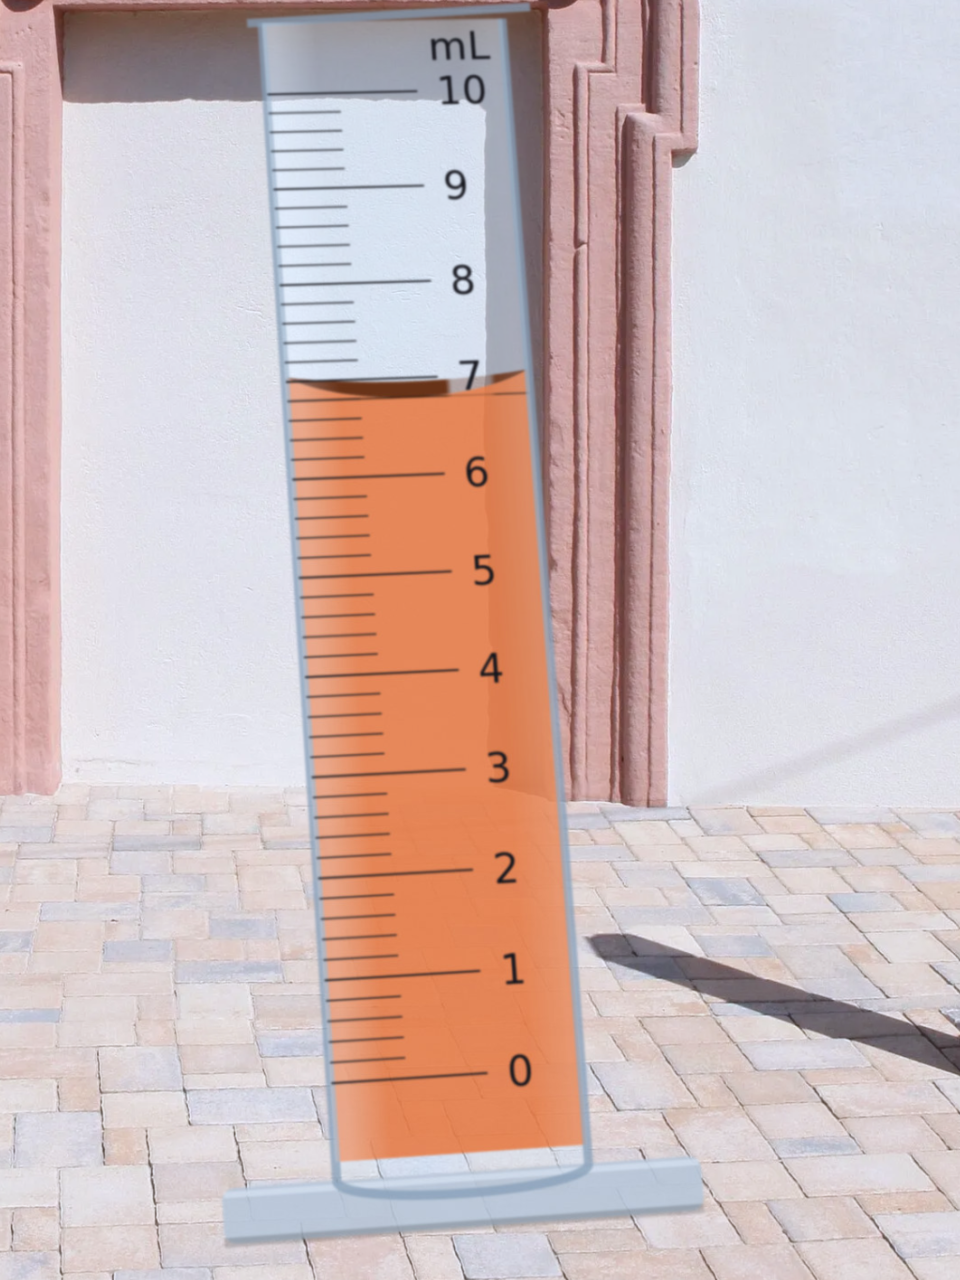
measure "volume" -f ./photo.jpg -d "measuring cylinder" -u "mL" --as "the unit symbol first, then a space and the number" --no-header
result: mL 6.8
